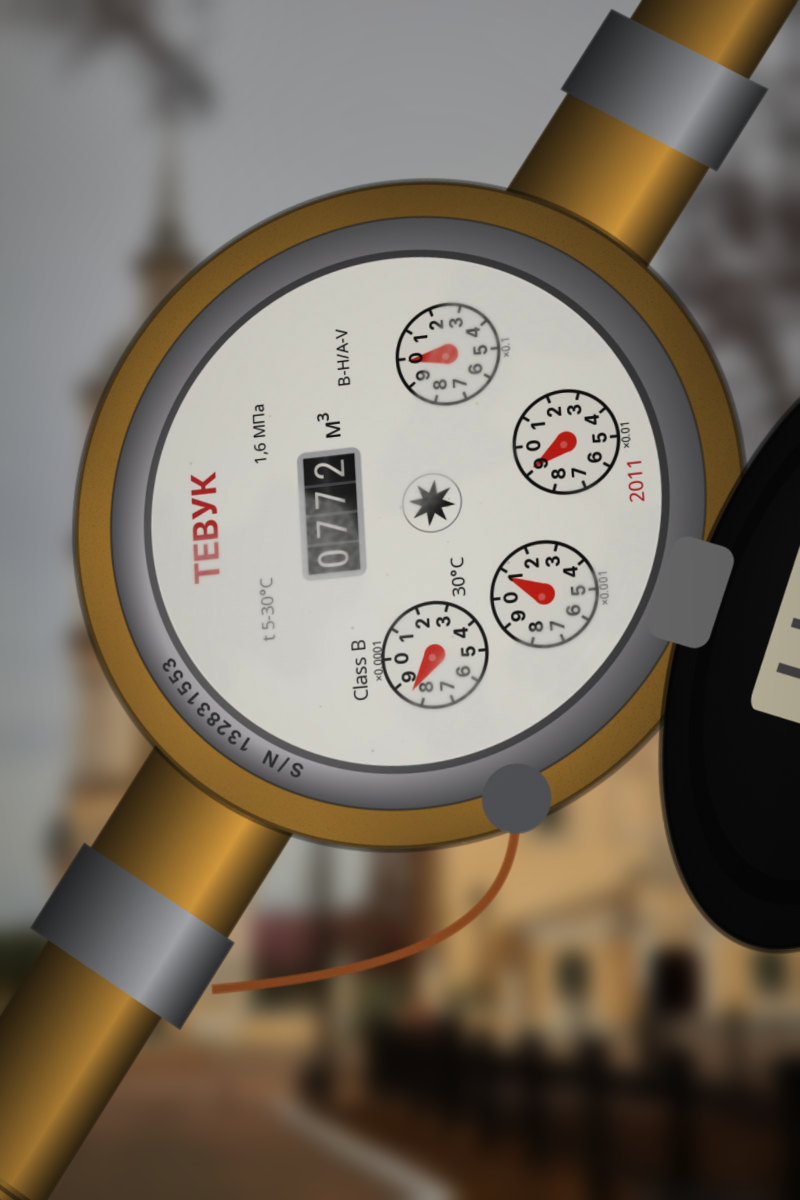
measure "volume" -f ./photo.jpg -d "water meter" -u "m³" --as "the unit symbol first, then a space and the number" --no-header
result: m³ 771.9908
